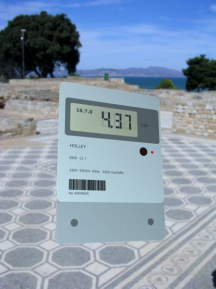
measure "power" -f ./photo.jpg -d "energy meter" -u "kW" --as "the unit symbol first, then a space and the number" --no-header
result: kW 4.37
